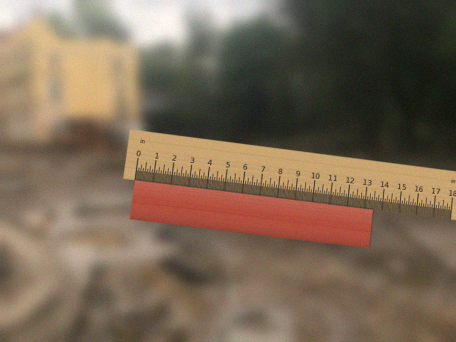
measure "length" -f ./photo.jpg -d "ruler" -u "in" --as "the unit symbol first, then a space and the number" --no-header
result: in 13.5
